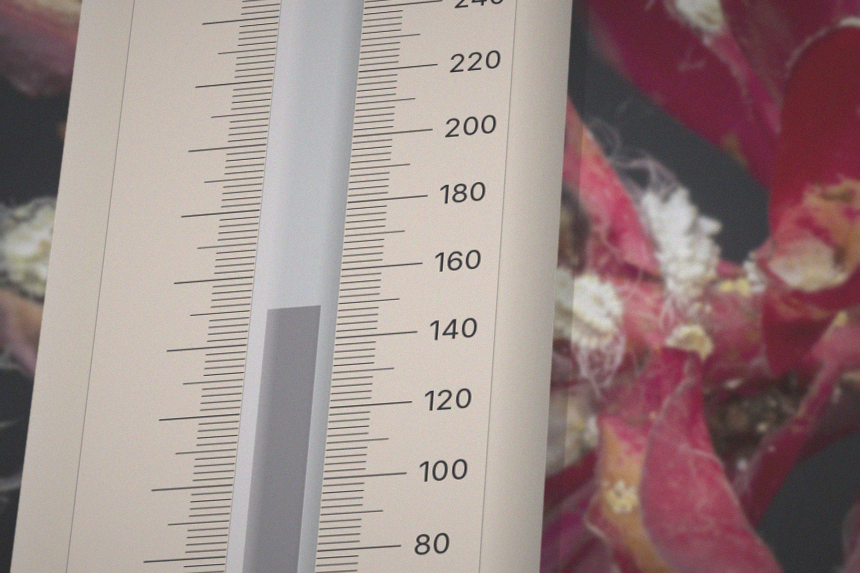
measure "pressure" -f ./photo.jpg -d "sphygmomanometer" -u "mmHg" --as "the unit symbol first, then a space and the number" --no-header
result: mmHg 150
